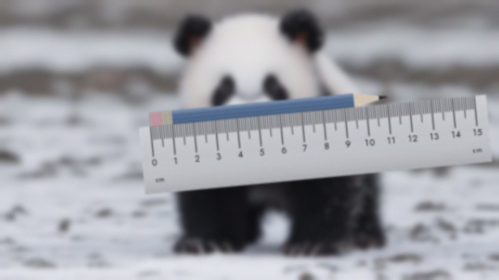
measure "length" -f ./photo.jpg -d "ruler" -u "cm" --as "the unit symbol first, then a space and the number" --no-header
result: cm 11
